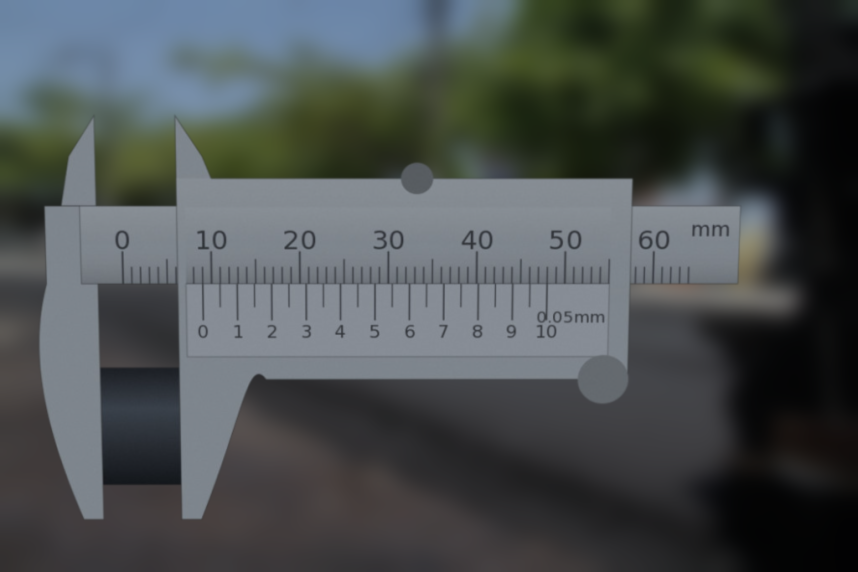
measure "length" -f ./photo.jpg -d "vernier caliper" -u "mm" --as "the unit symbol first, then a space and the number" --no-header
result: mm 9.0
